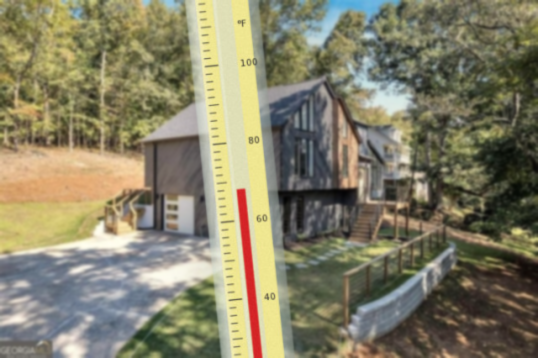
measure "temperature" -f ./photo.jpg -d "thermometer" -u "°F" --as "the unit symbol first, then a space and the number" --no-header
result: °F 68
